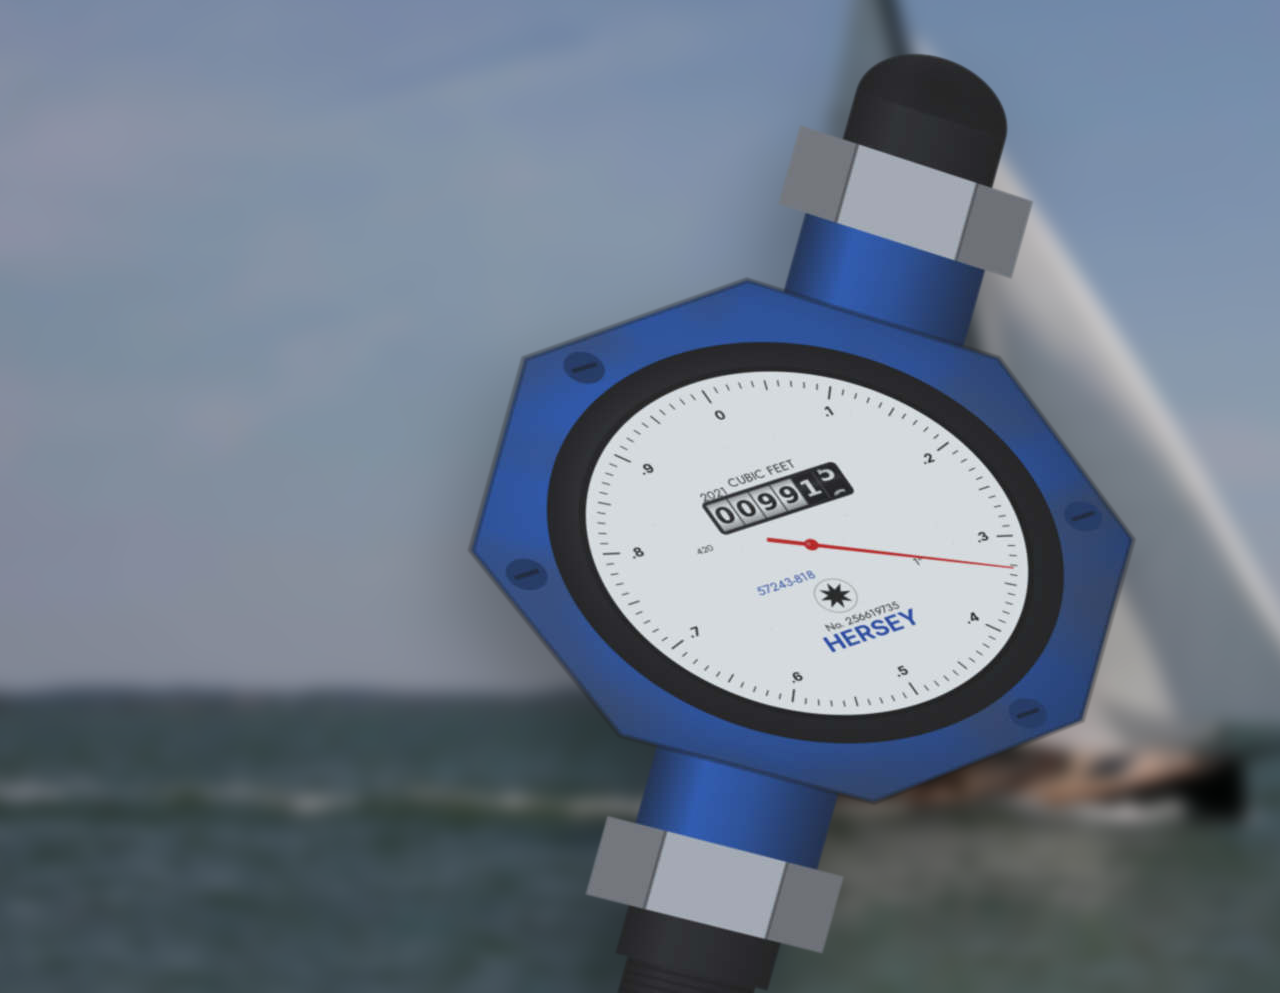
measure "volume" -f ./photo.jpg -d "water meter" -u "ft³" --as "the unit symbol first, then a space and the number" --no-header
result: ft³ 9915.33
